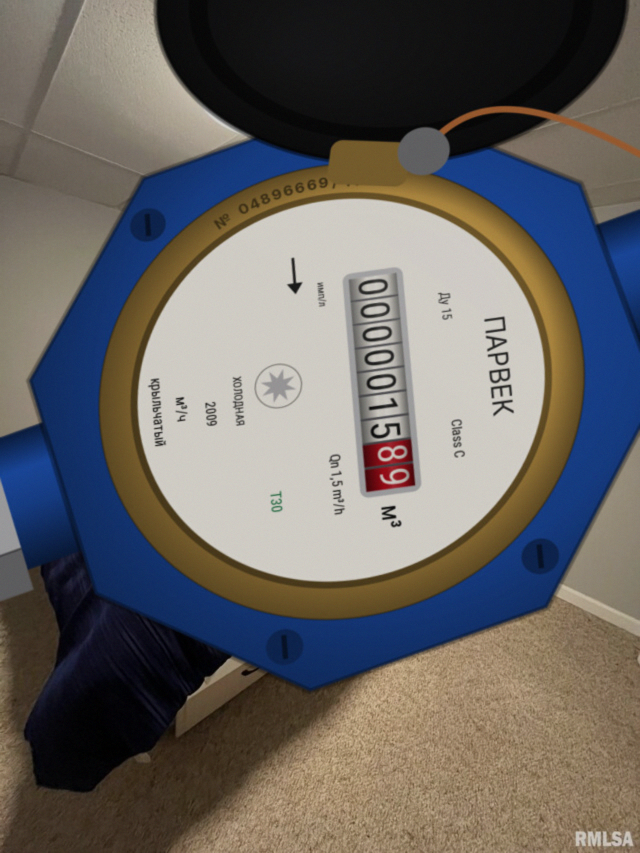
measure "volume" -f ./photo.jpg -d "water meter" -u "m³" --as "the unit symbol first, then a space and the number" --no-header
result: m³ 15.89
